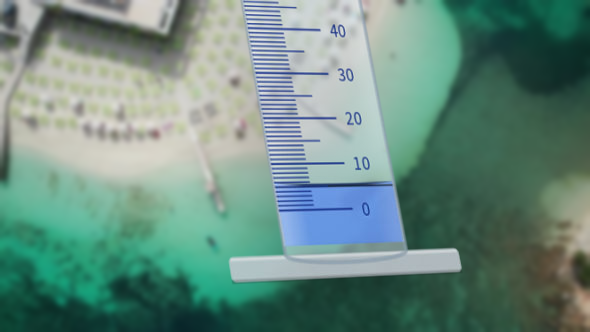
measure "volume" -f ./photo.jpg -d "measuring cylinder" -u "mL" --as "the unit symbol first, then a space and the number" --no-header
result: mL 5
